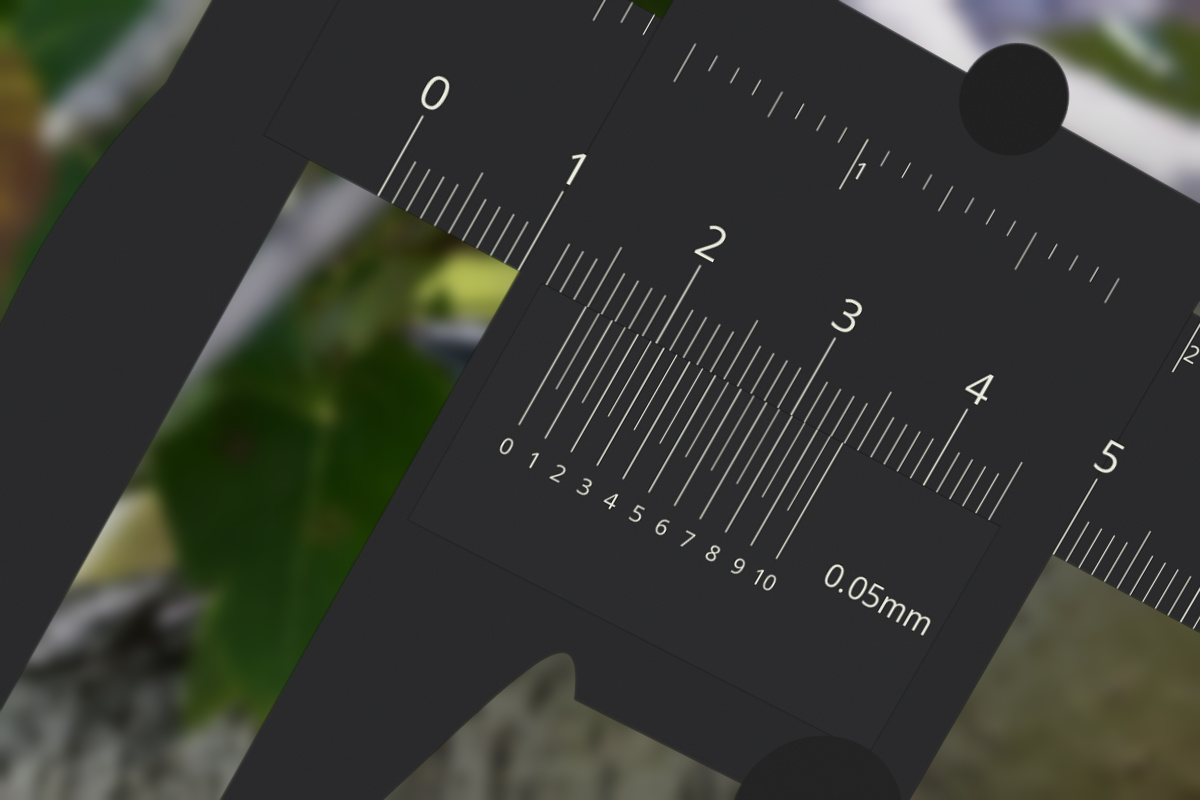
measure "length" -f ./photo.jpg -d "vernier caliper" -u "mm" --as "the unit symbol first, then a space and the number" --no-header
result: mm 14.9
